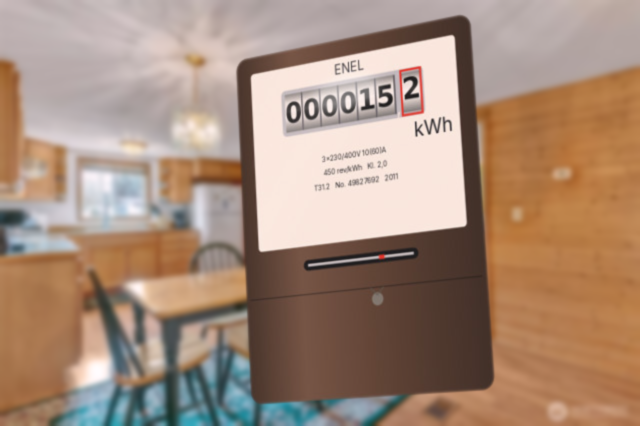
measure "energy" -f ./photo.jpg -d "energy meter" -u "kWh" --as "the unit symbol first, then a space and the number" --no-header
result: kWh 15.2
